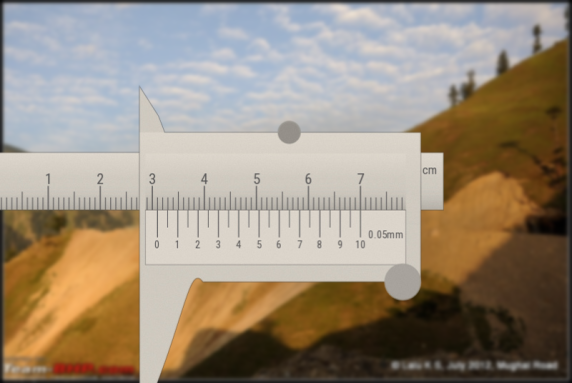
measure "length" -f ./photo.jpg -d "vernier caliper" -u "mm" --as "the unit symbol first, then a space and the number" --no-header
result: mm 31.0
